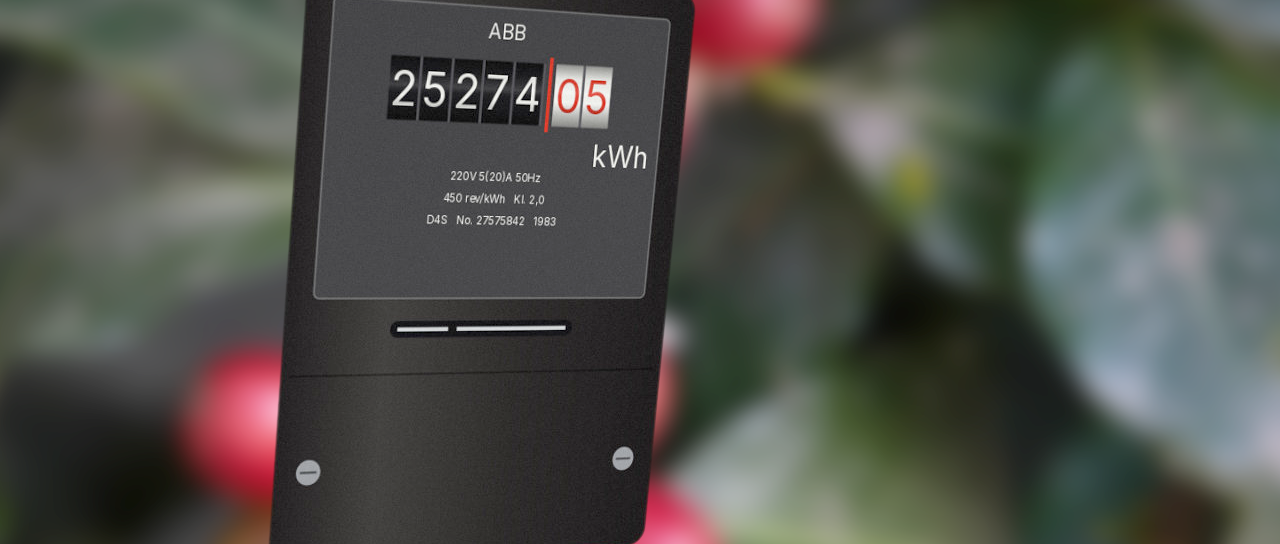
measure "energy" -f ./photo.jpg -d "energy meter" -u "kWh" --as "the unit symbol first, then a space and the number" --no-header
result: kWh 25274.05
